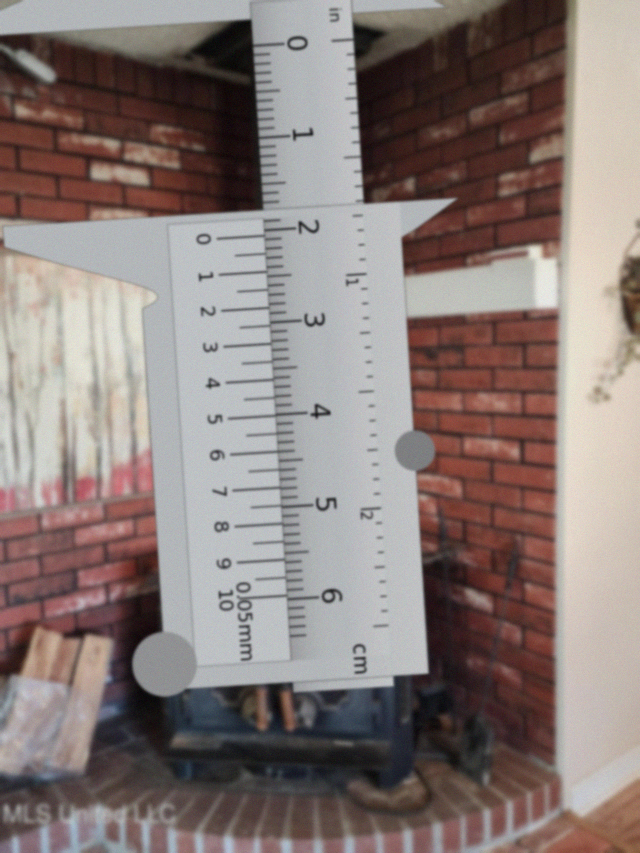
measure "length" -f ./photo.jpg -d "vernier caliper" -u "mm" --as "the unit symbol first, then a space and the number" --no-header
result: mm 20.6
